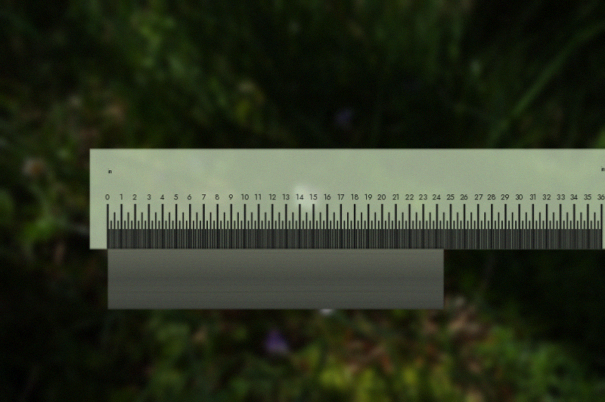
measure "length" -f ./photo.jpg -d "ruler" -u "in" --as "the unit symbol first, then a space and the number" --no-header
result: in 24.5
